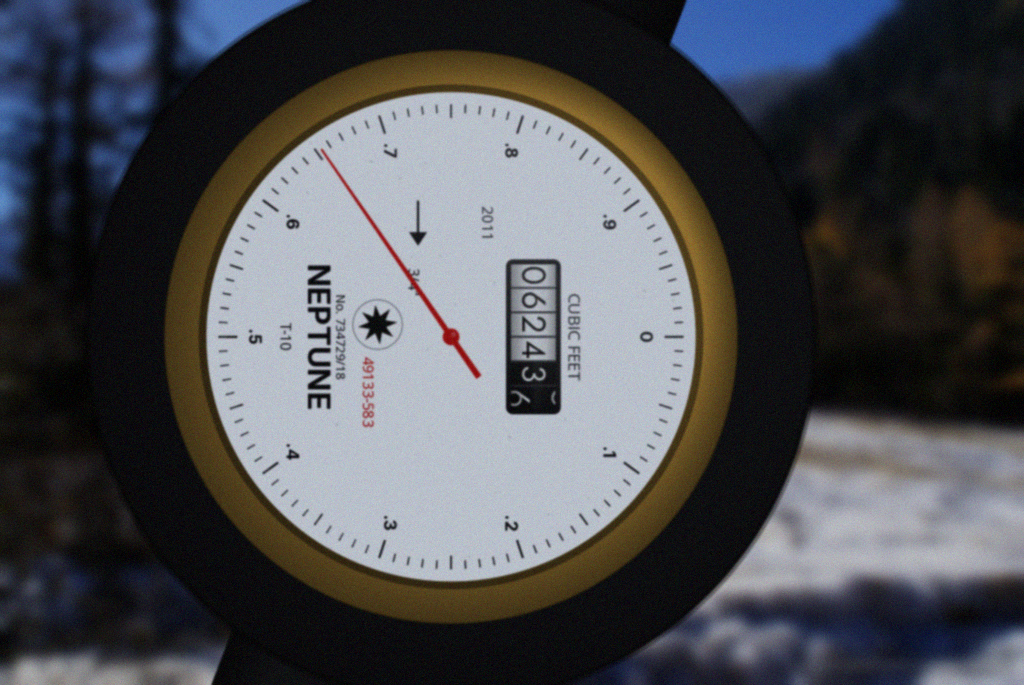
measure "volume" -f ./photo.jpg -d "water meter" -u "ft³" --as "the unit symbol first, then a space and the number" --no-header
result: ft³ 62435.65
